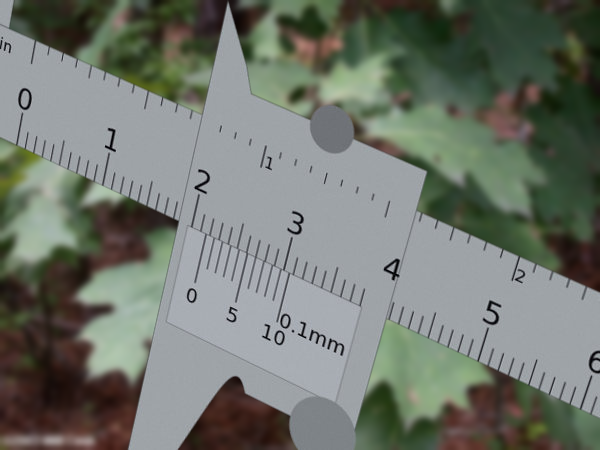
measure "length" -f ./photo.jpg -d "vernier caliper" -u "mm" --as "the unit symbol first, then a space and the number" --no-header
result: mm 21.6
